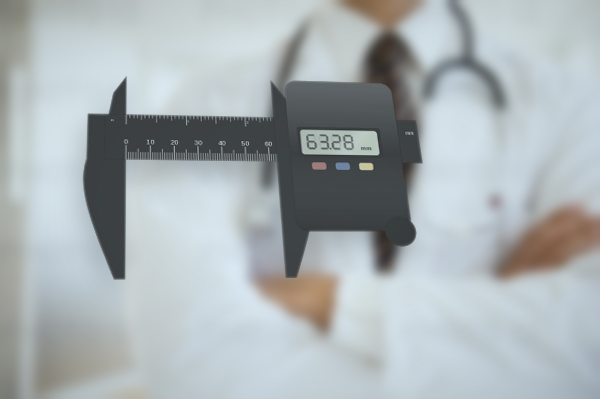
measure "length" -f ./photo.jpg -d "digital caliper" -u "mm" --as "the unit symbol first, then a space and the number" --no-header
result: mm 63.28
